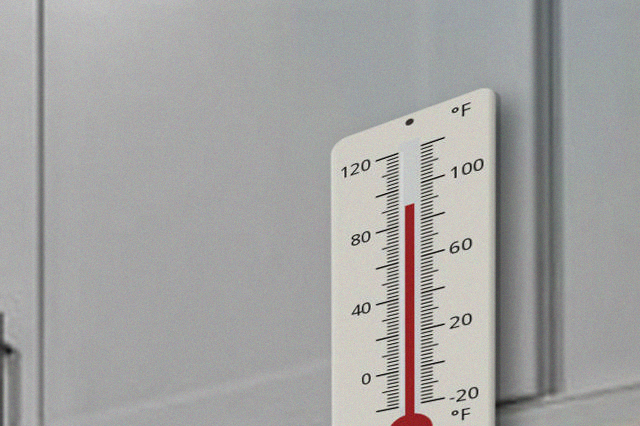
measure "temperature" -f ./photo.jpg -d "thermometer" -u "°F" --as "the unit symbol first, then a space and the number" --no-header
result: °F 90
